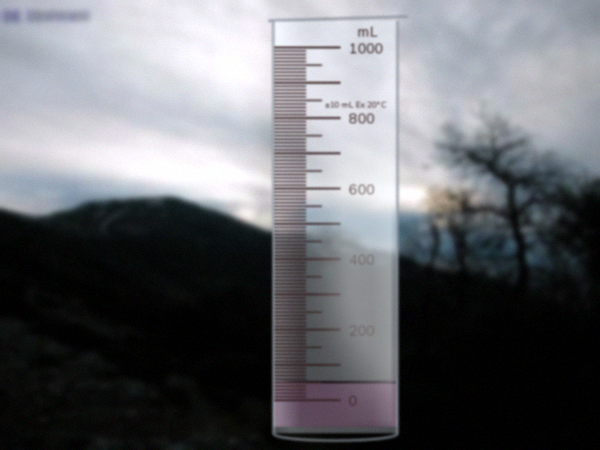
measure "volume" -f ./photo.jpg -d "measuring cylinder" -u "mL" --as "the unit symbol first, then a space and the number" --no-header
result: mL 50
